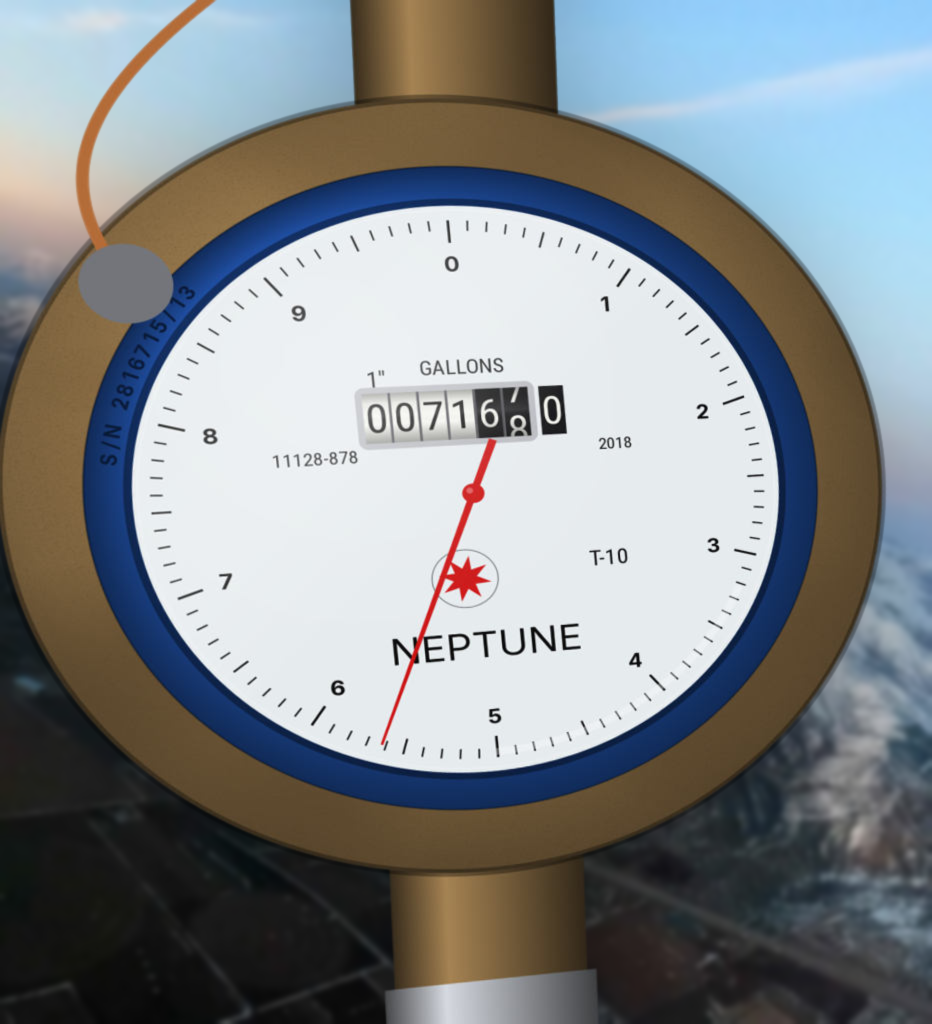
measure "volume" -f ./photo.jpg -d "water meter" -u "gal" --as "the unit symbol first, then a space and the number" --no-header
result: gal 71675.6
